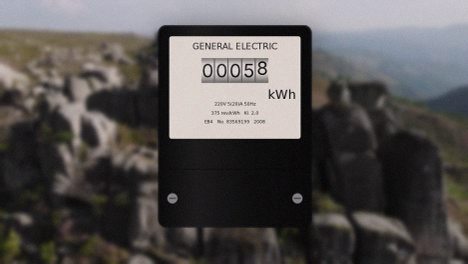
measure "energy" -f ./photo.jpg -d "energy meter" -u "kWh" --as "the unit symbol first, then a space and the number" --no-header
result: kWh 58
